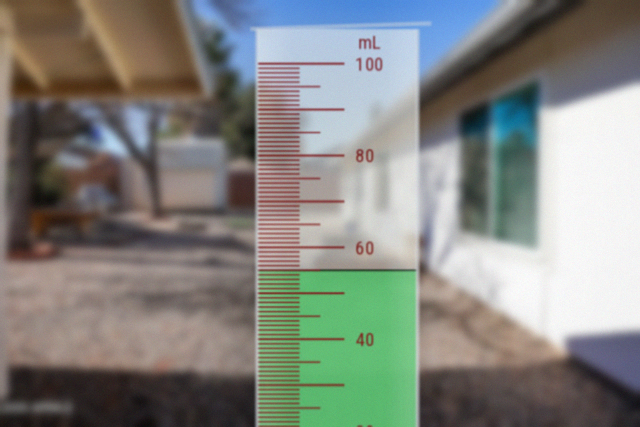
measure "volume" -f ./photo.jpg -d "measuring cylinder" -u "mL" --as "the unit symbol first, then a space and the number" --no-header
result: mL 55
